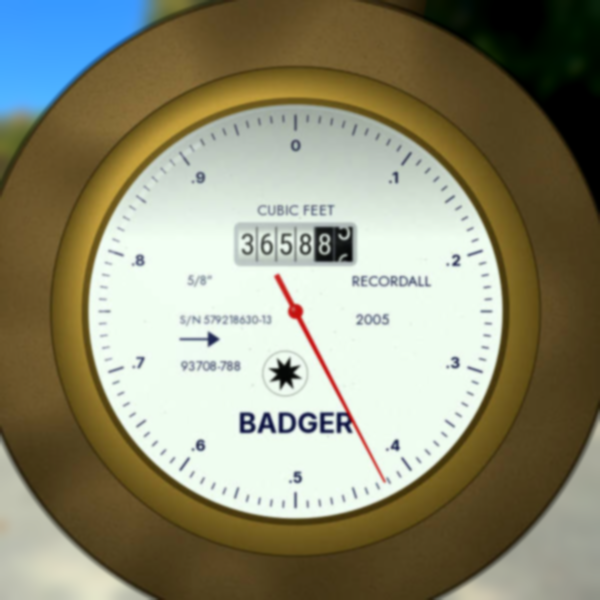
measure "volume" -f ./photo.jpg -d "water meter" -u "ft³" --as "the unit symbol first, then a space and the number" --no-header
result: ft³ 365885.42
